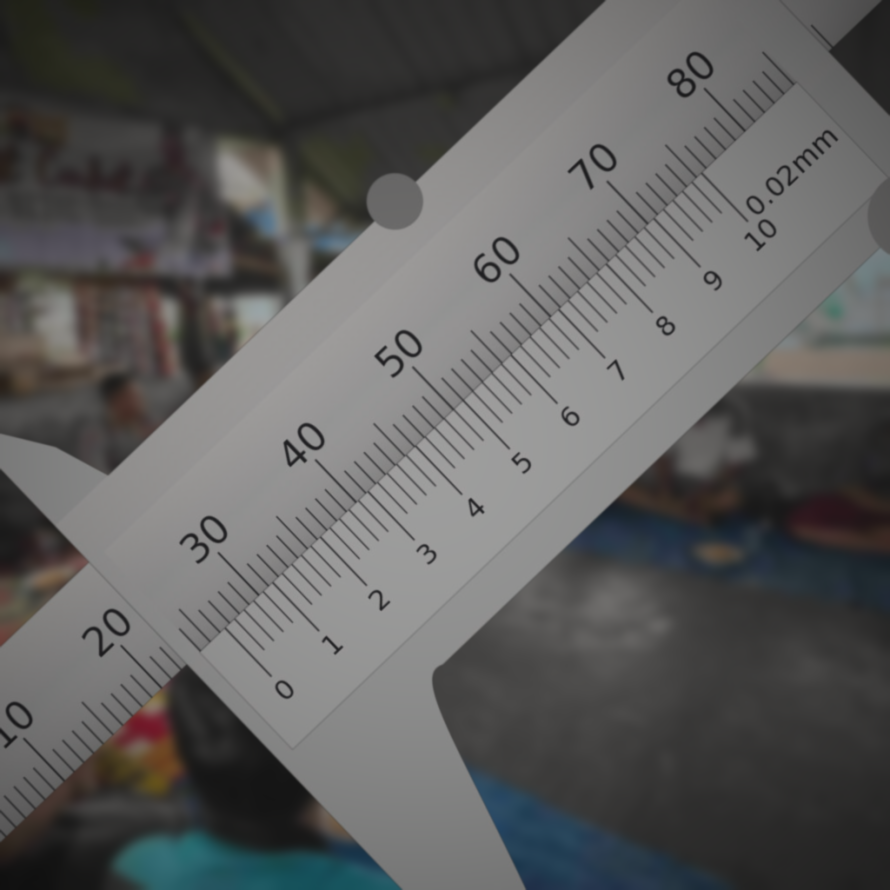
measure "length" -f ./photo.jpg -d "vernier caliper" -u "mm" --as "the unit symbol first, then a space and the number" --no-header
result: mm 26.5
